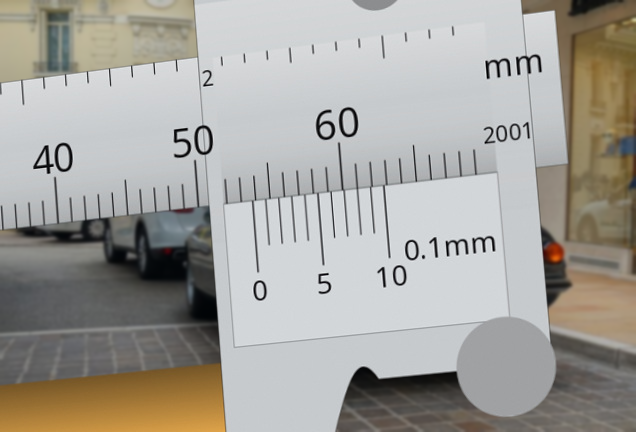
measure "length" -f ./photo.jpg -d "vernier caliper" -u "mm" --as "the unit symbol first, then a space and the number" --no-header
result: mm 53.8
